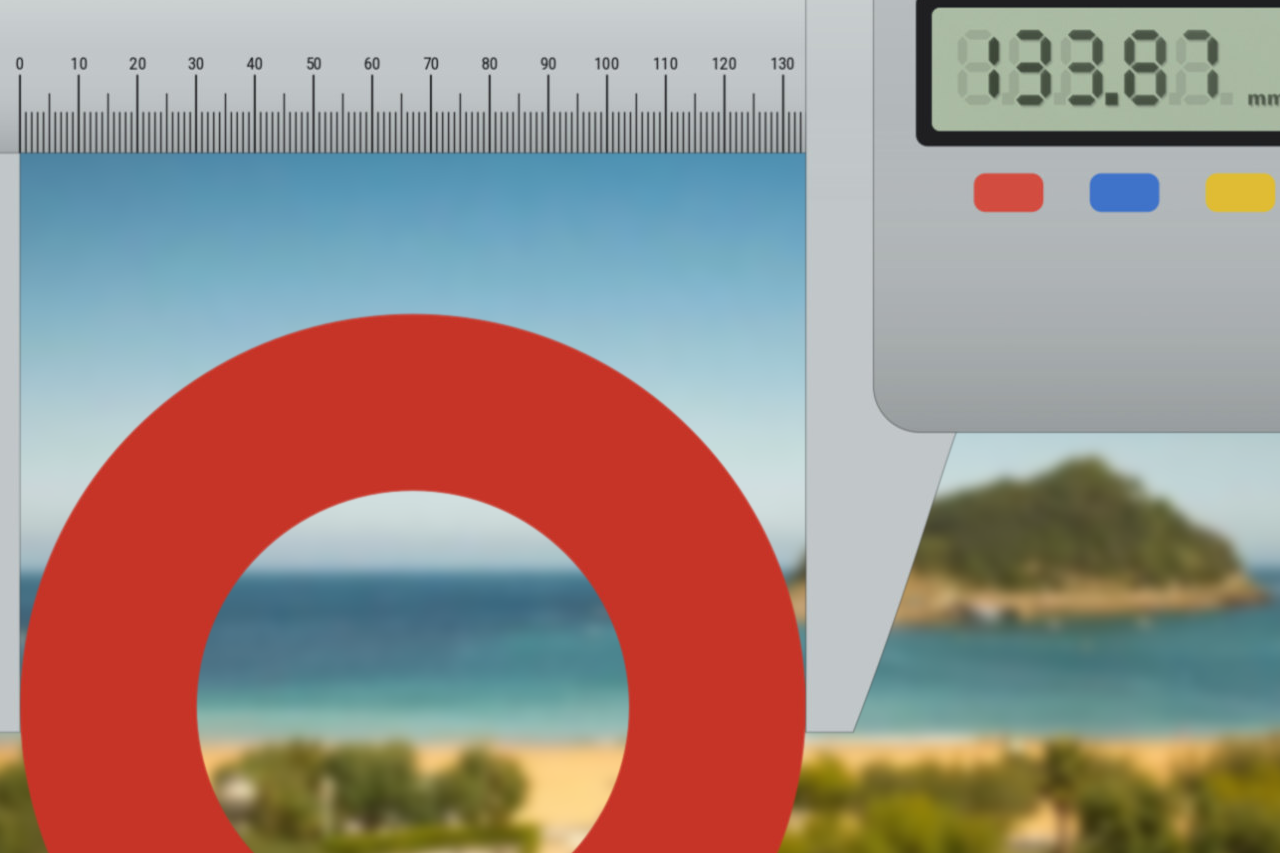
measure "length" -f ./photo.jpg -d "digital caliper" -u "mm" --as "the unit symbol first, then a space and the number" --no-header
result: mm 133.87
